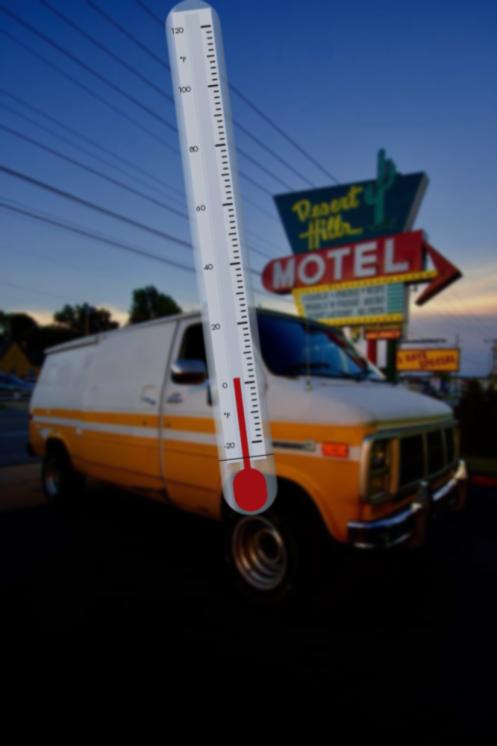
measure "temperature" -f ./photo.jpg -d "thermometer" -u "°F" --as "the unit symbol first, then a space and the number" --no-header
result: °F 2
